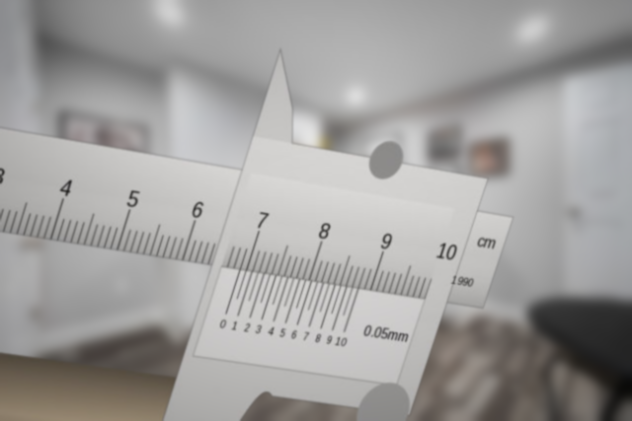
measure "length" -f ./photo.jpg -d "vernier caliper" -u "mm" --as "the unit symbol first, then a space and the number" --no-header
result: mm 69.0
